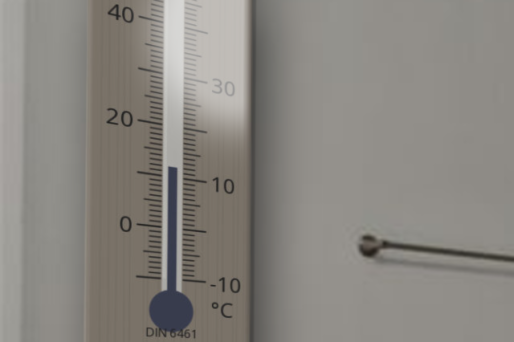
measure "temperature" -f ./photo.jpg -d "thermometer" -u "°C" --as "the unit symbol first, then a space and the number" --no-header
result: °C 12
